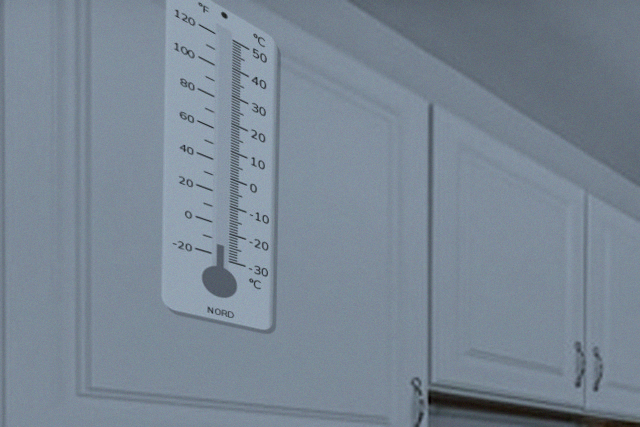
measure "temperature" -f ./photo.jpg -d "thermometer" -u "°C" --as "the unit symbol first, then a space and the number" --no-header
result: °C -25
